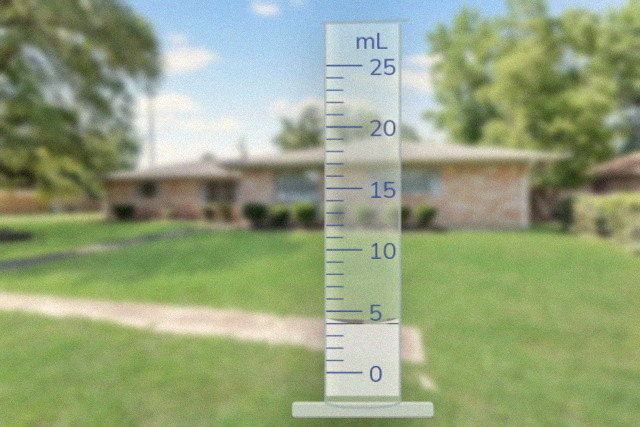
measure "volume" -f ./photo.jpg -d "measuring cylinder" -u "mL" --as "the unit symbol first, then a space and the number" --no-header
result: mL 4
